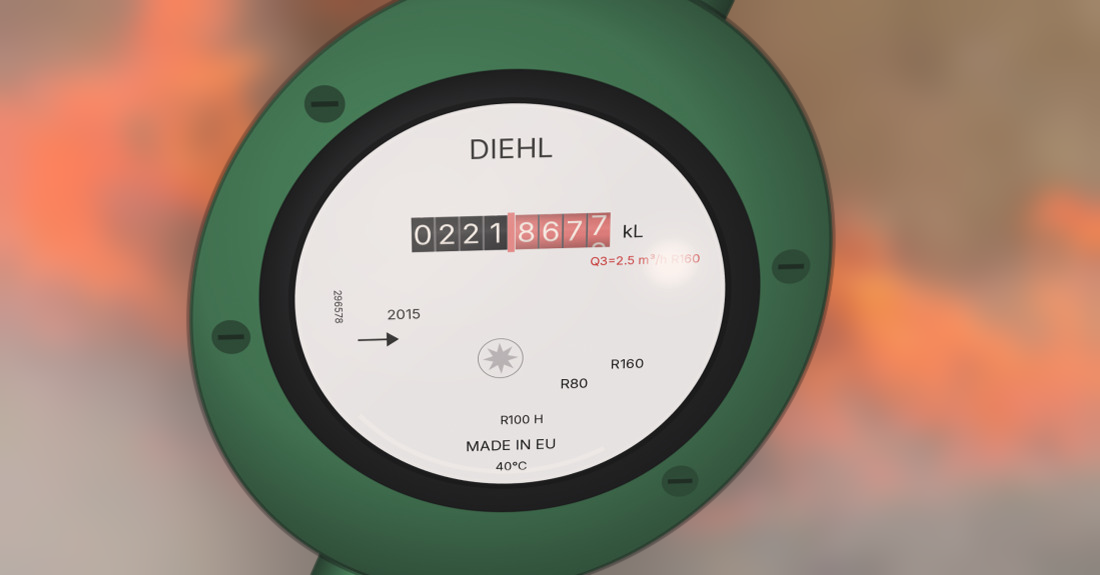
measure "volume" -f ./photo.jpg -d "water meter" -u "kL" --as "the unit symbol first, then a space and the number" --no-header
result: kL 221.8677
